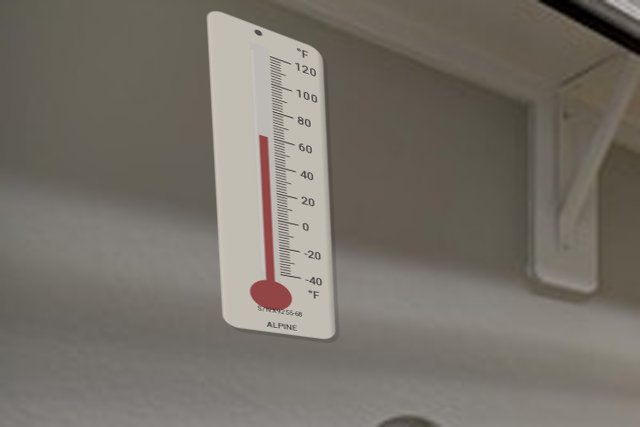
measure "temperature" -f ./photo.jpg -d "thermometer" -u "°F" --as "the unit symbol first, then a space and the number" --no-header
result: °F 60
